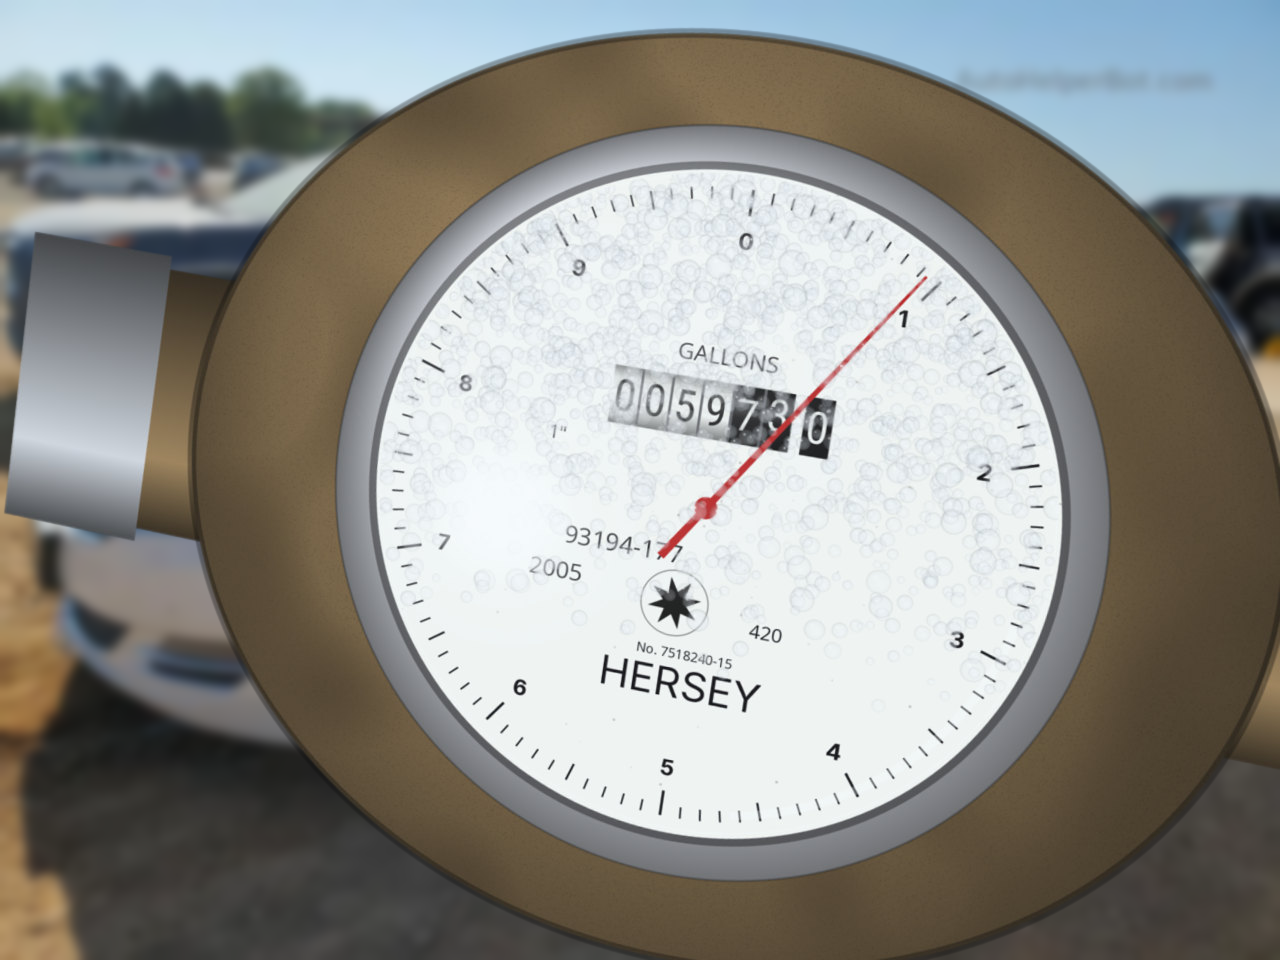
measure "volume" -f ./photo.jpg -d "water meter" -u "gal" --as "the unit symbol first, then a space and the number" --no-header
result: gal 59730.9
